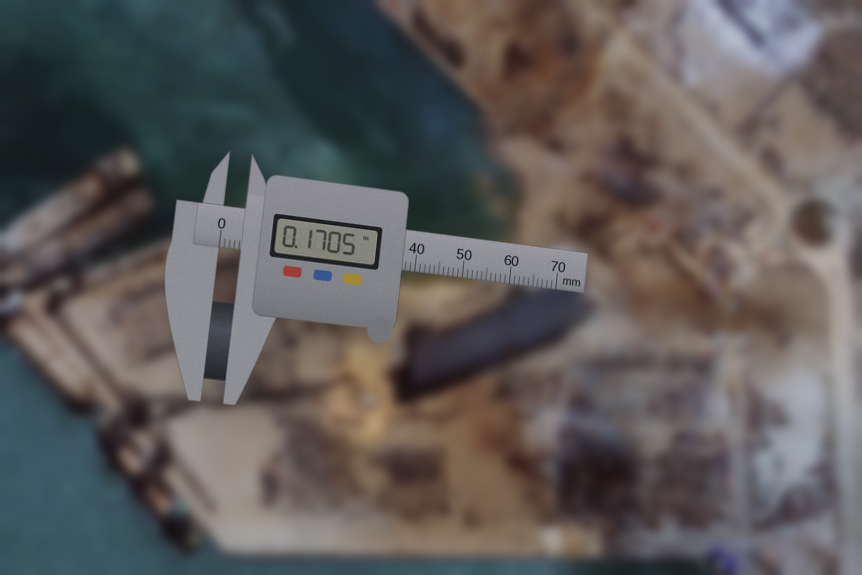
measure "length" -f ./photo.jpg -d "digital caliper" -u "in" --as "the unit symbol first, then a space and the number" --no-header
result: in 0.1705
